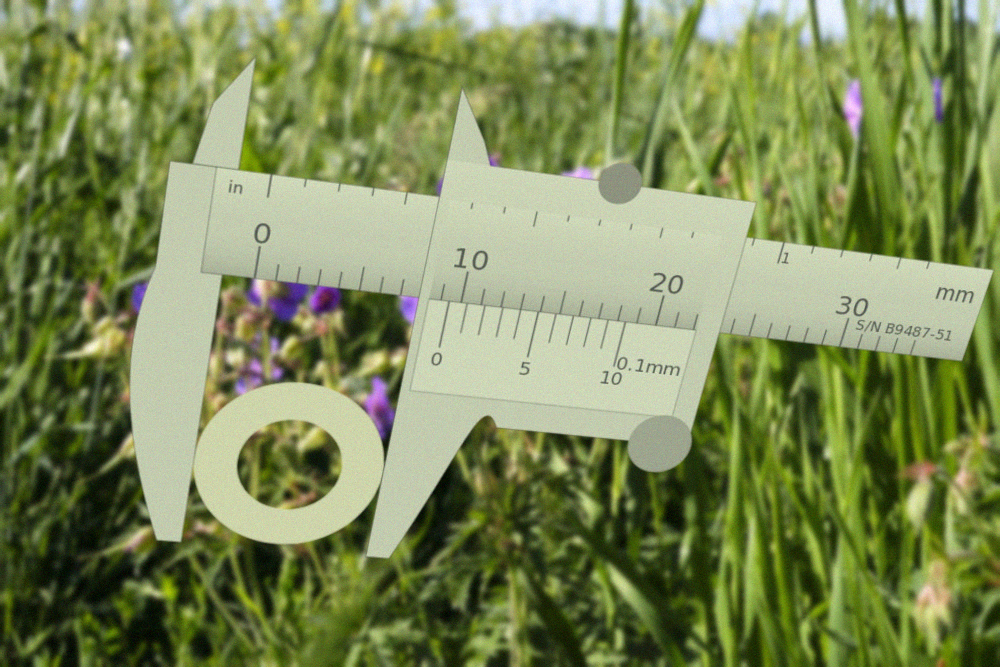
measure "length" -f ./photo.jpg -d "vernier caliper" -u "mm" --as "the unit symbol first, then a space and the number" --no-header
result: mm 9.4
